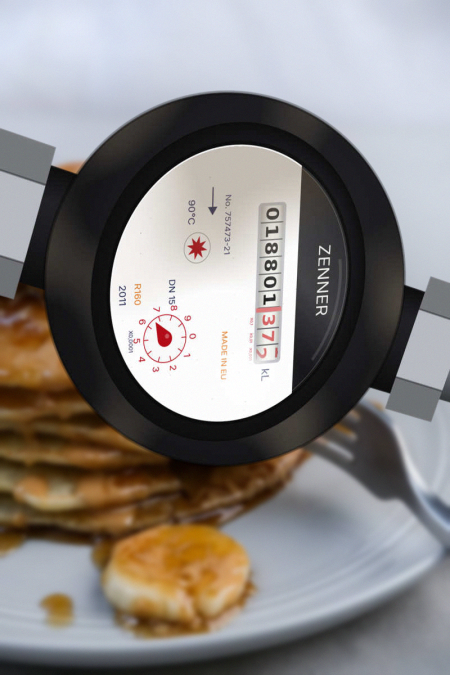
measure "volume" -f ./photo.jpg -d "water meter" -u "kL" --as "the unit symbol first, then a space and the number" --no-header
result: kL 18801.3716
